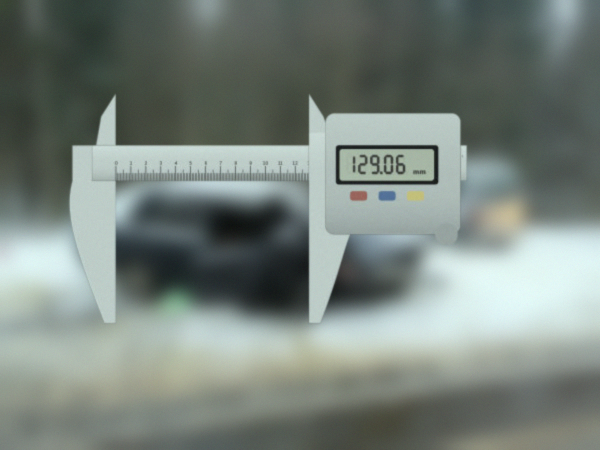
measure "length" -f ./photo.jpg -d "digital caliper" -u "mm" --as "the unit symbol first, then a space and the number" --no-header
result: mm 129.06
